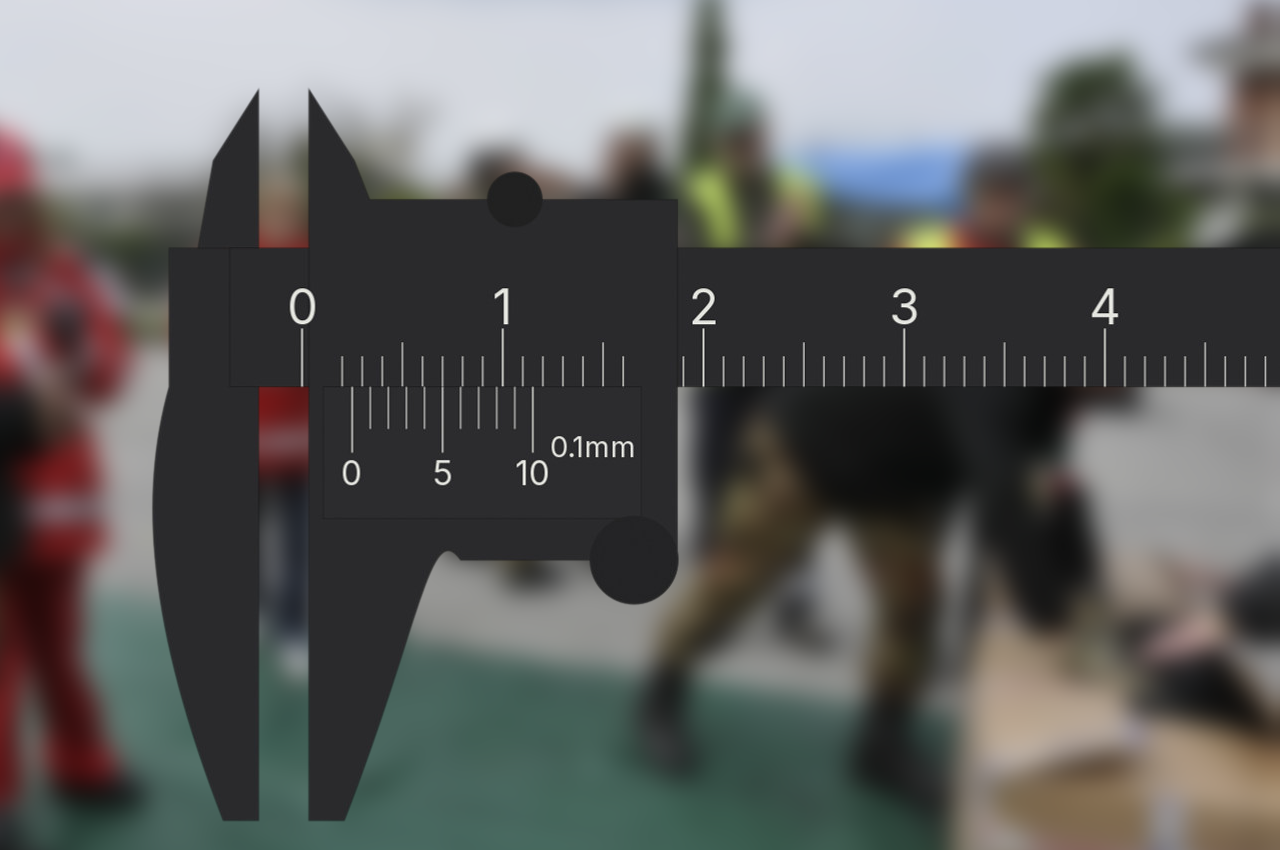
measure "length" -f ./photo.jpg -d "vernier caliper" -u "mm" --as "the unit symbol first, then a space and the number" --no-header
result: mm 2.5
